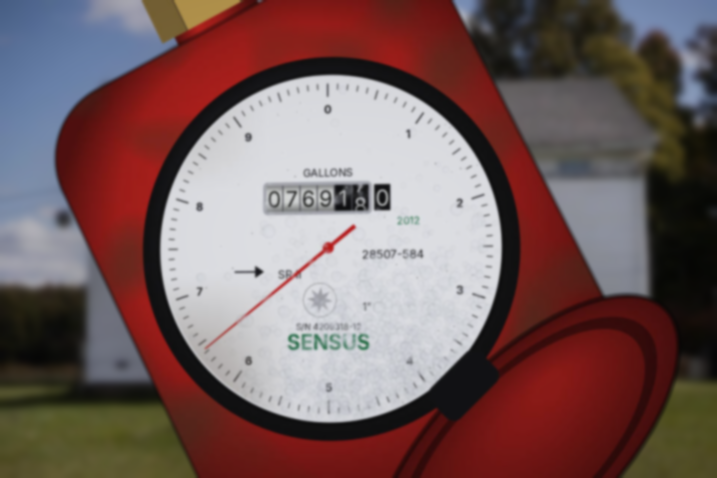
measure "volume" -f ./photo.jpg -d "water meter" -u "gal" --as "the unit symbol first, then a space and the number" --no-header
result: gal 769176.4
